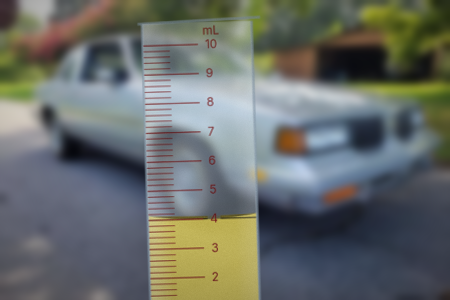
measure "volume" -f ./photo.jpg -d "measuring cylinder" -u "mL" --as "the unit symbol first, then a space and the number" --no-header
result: mL 4
